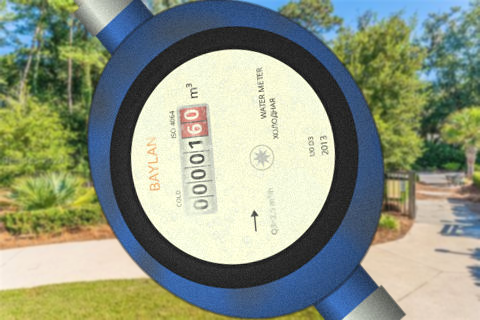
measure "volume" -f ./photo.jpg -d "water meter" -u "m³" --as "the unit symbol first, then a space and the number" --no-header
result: m³ 1.60
